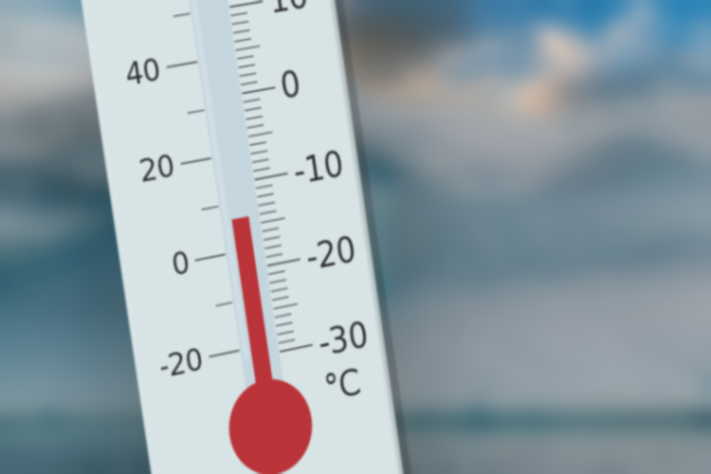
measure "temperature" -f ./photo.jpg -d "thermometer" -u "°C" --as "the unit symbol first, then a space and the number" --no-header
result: °C -14
